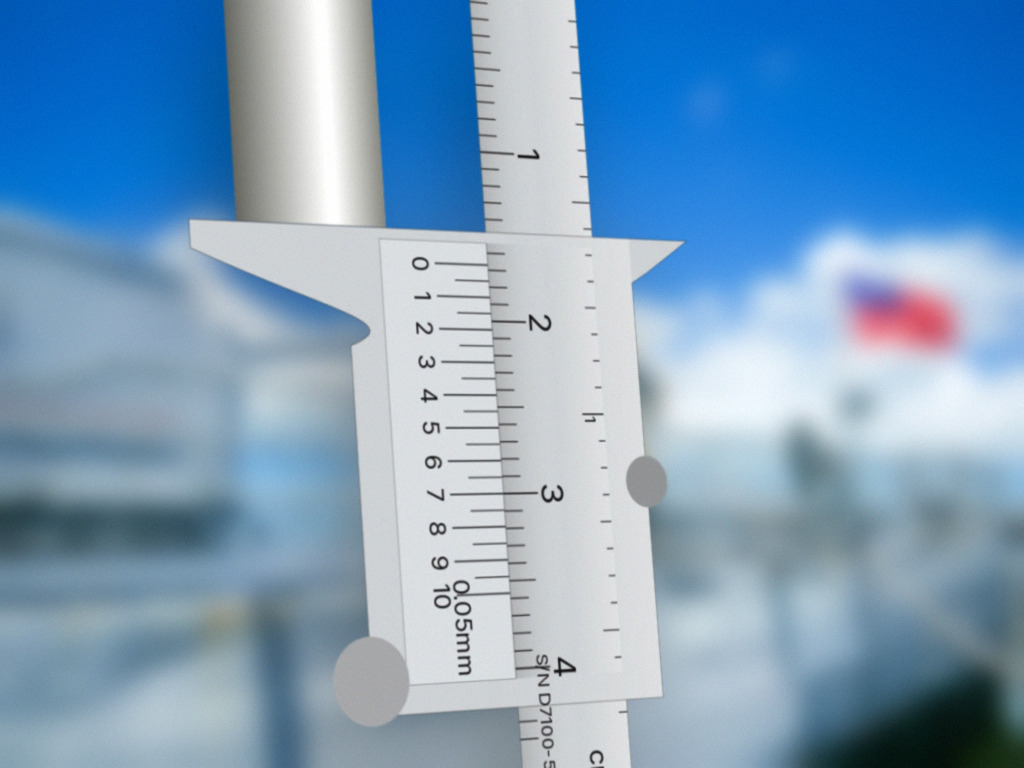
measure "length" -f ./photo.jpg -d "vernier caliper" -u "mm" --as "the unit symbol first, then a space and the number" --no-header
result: mm 16.7
